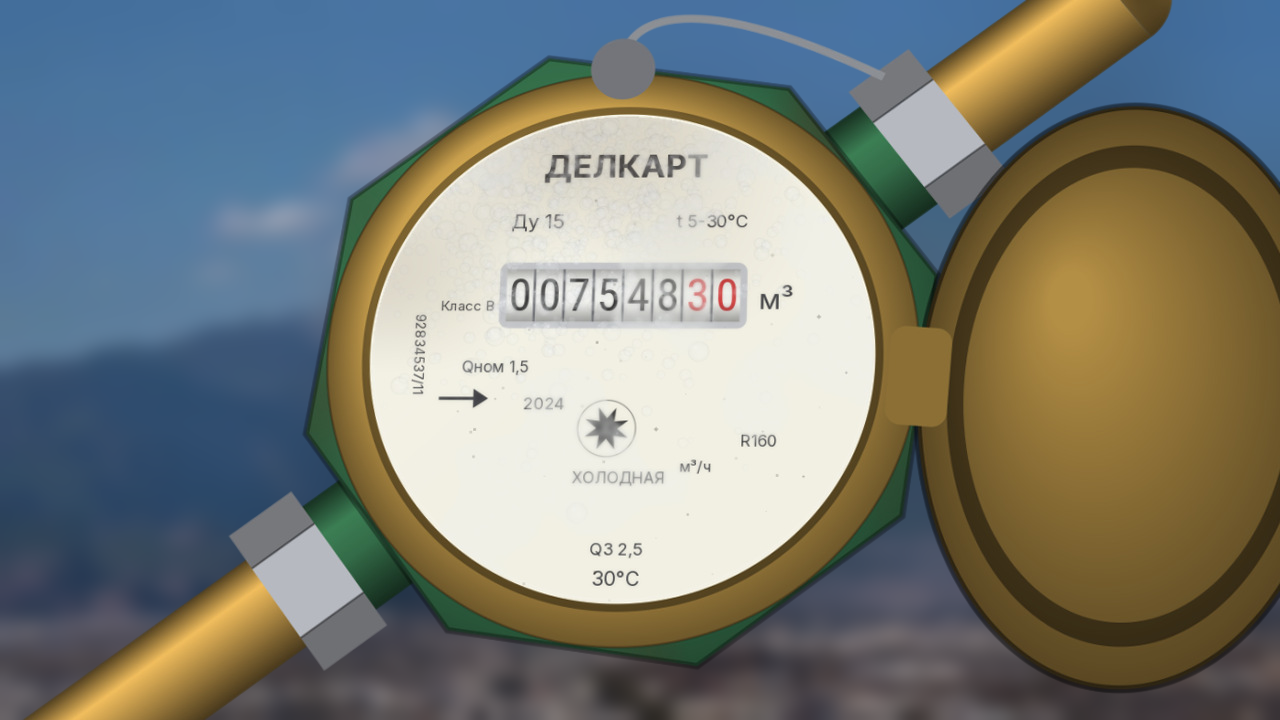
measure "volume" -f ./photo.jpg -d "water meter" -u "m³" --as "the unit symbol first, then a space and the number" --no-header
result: m³ 7548.30
